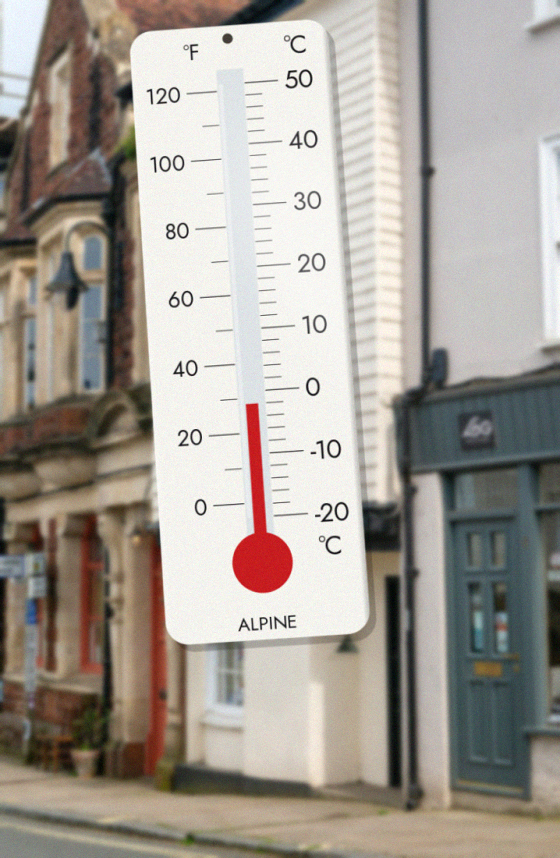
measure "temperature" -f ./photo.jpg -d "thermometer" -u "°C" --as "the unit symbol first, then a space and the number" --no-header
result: °C -2
